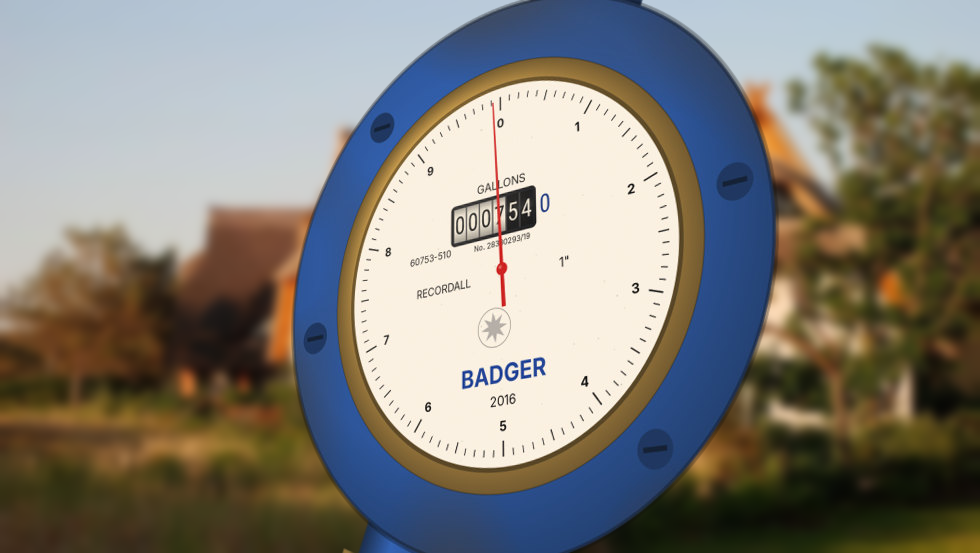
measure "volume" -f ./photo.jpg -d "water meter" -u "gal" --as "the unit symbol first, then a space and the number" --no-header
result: gal 7539.9
